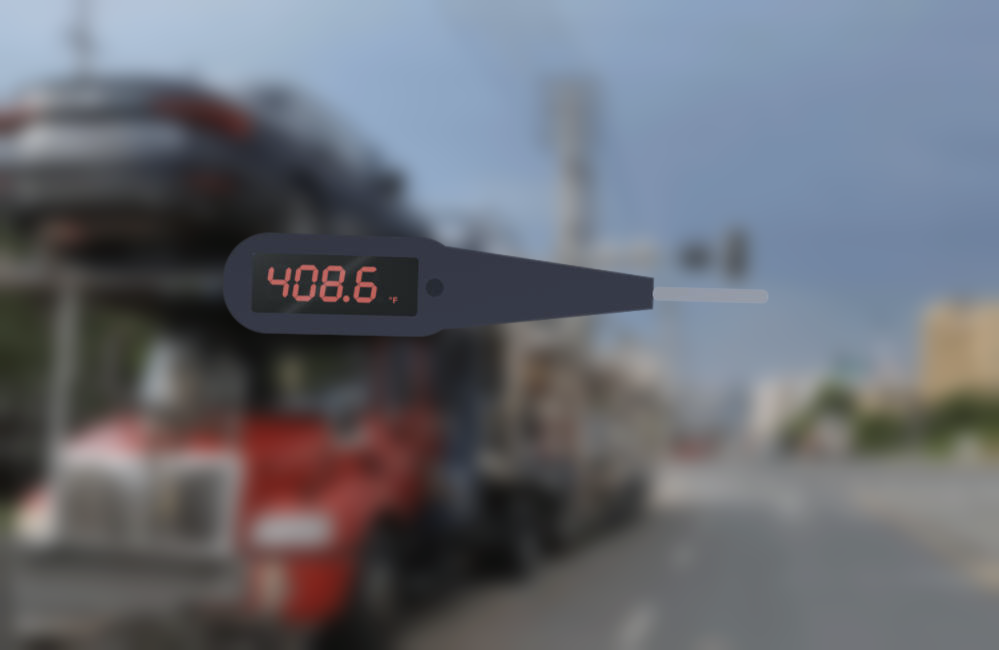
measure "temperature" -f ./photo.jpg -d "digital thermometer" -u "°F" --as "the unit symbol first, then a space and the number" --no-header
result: °F 408.6
